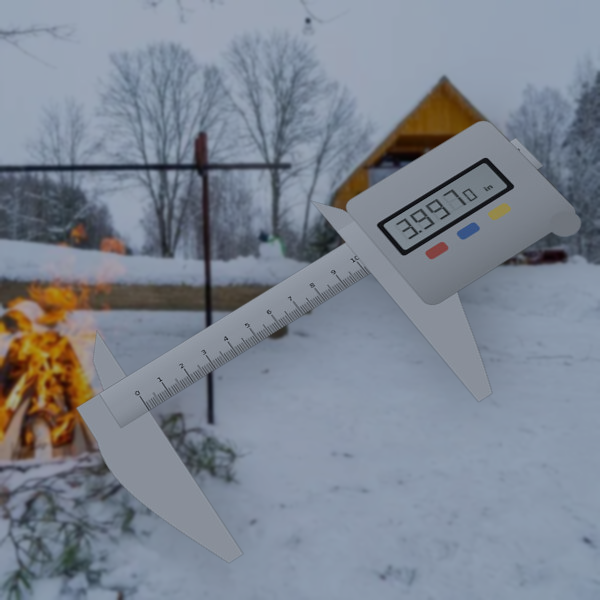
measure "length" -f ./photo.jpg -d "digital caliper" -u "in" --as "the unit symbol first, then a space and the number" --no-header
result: in 3.9970
